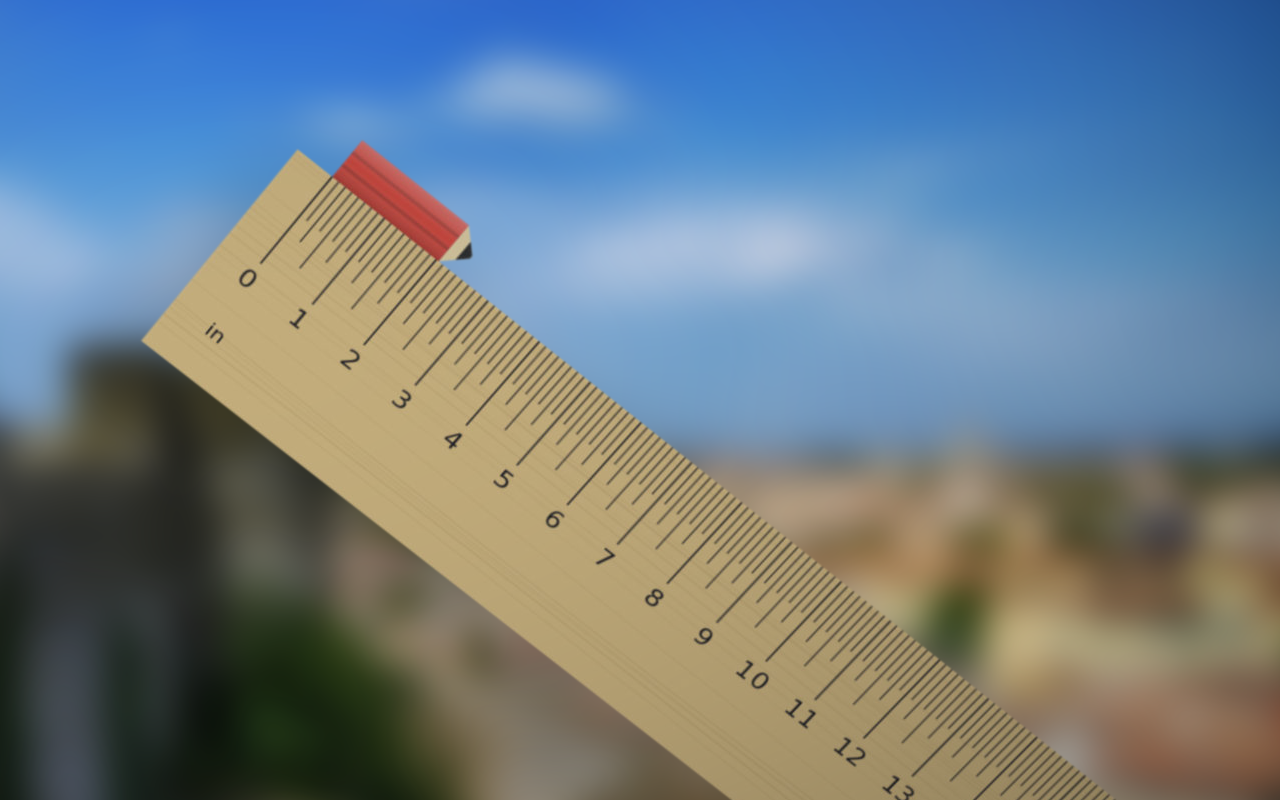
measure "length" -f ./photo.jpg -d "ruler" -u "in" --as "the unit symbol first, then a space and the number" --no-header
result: in 2.375
